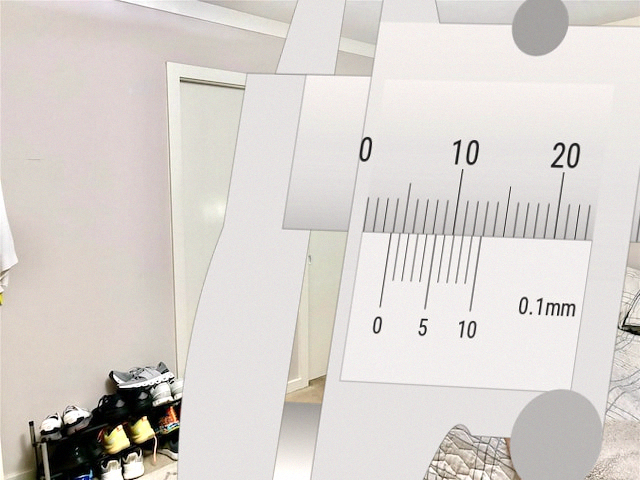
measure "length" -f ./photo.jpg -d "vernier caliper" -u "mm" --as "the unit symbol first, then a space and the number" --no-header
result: mm 3.8
